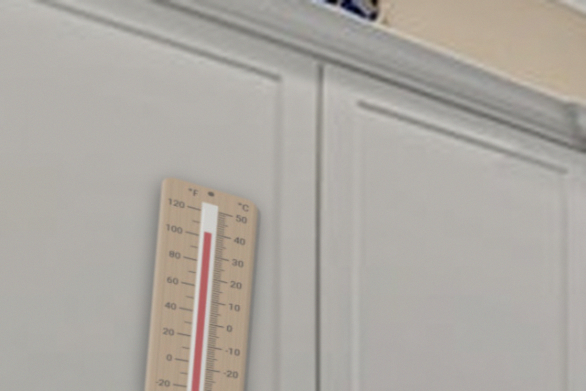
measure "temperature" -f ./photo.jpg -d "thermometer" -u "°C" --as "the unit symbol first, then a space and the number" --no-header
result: °C 40
